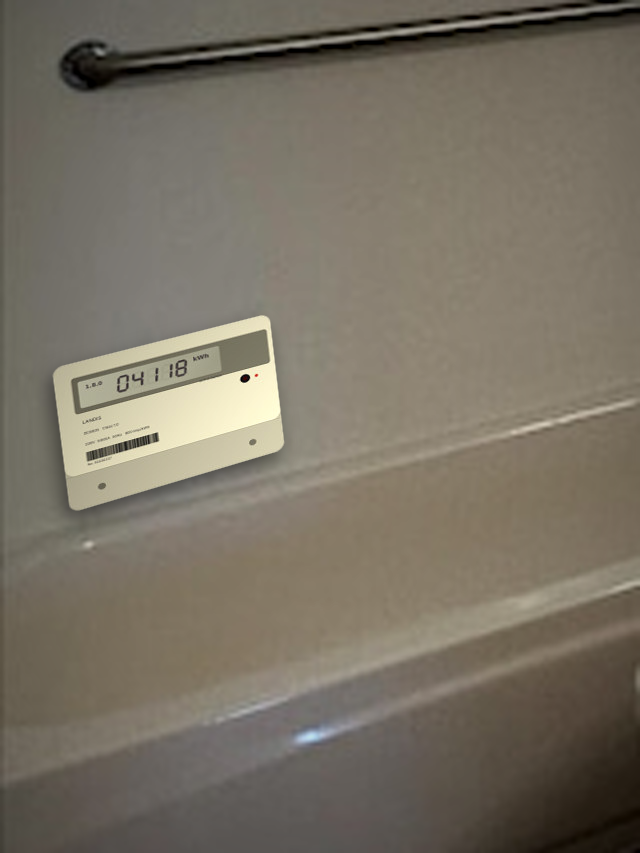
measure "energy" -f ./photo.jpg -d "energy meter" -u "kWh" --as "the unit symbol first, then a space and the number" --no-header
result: kWh 4118
